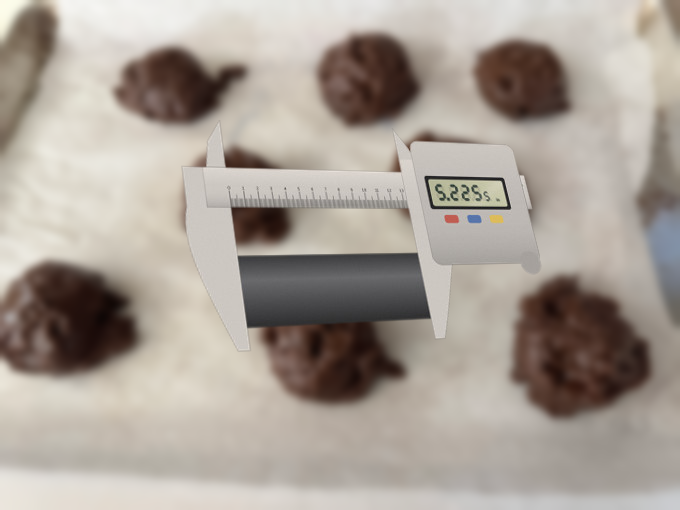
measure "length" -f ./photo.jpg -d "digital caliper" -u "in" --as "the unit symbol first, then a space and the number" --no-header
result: in 5.2255
